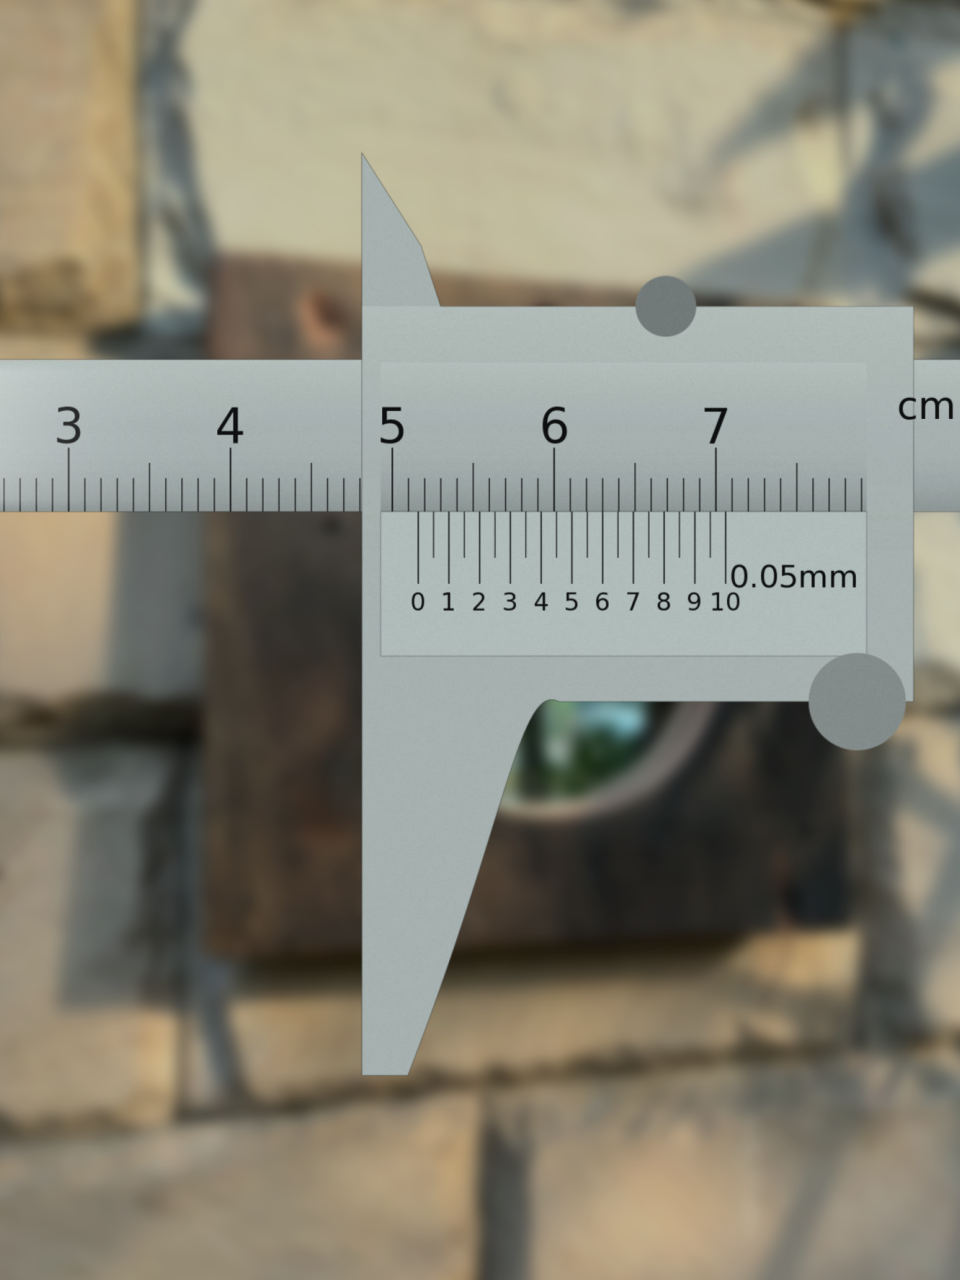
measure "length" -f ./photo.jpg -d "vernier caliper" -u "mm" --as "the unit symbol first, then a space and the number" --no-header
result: mm 51.6
